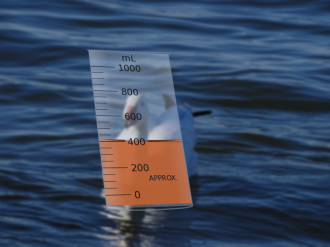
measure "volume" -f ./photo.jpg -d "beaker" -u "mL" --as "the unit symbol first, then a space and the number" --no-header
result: mL 400
